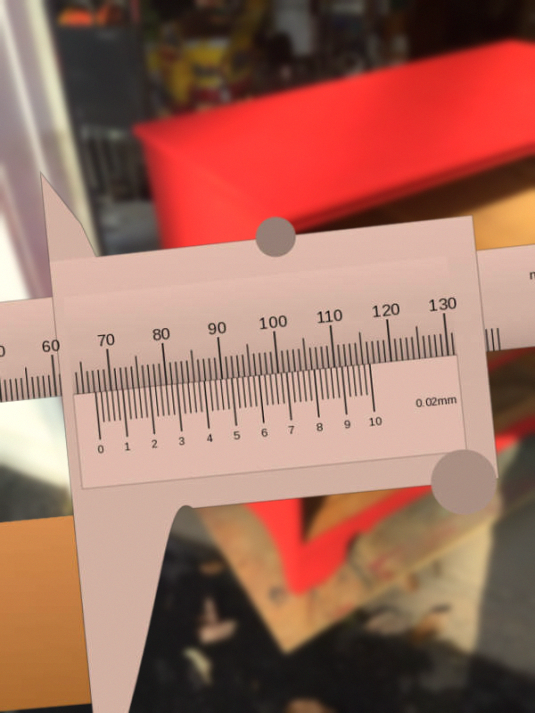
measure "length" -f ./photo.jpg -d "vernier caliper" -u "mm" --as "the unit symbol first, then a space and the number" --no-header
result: mm 67.2
